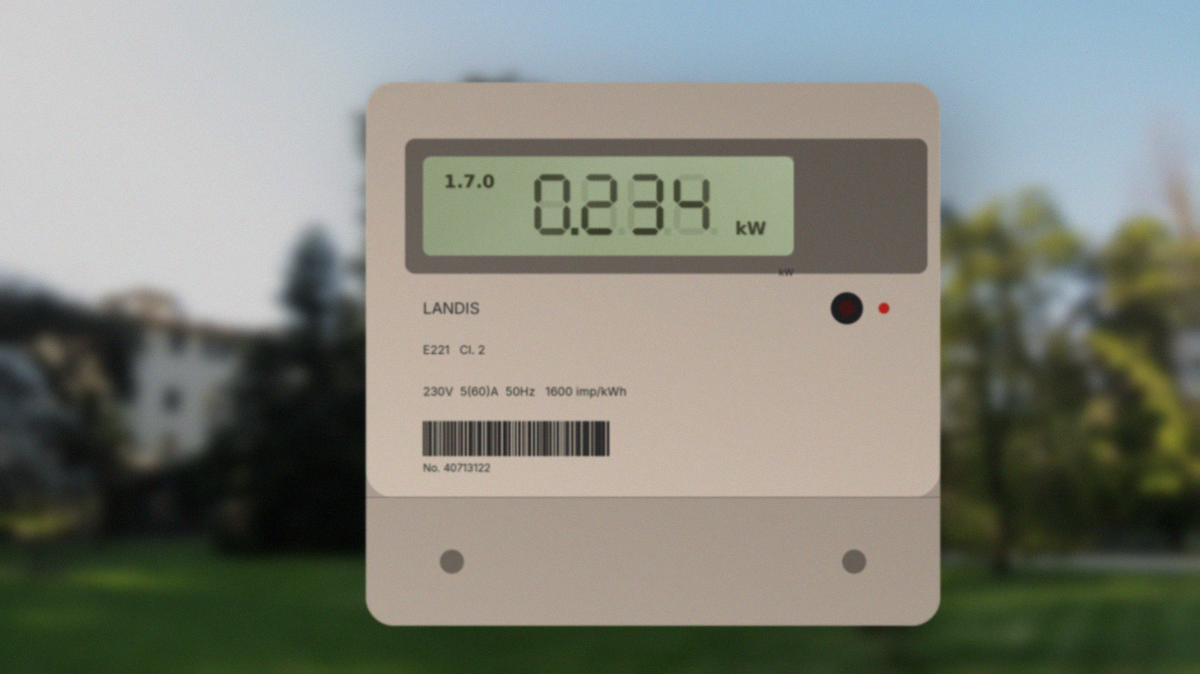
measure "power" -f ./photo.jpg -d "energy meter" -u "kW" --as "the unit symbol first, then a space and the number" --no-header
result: kW 0.234
